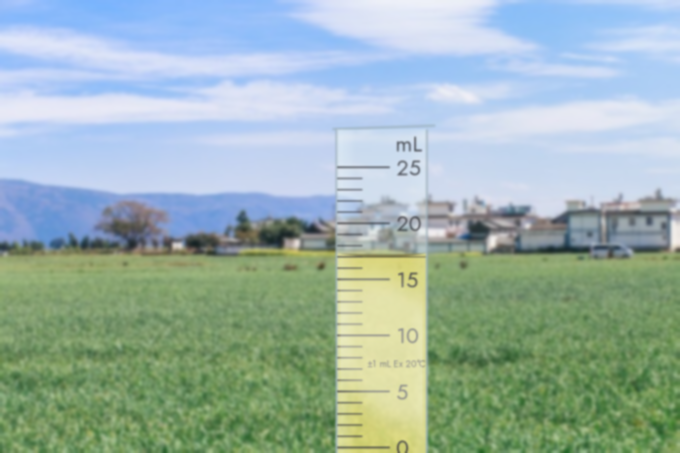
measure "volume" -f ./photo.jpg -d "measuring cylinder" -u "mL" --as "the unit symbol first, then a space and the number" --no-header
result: mL 17
